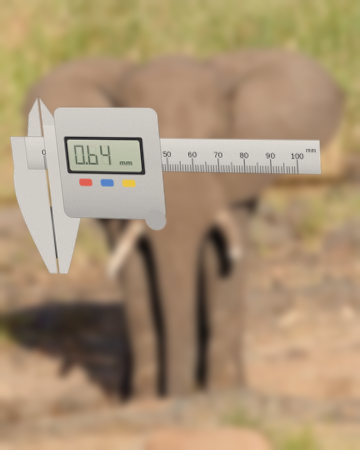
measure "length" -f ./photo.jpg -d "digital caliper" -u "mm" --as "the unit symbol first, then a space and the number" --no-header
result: mm 0.64
